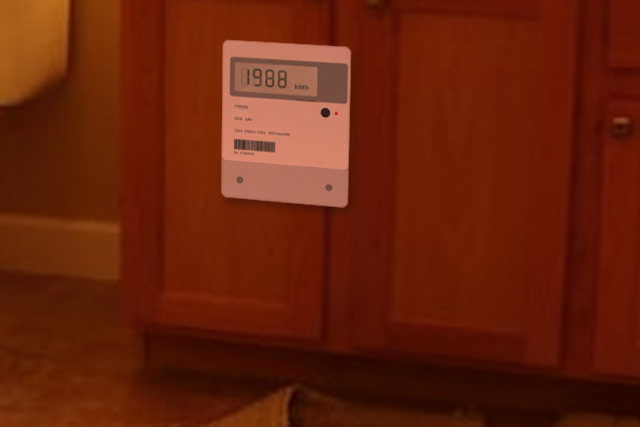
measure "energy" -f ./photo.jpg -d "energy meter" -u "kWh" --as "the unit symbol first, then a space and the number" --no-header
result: kWh 1988
